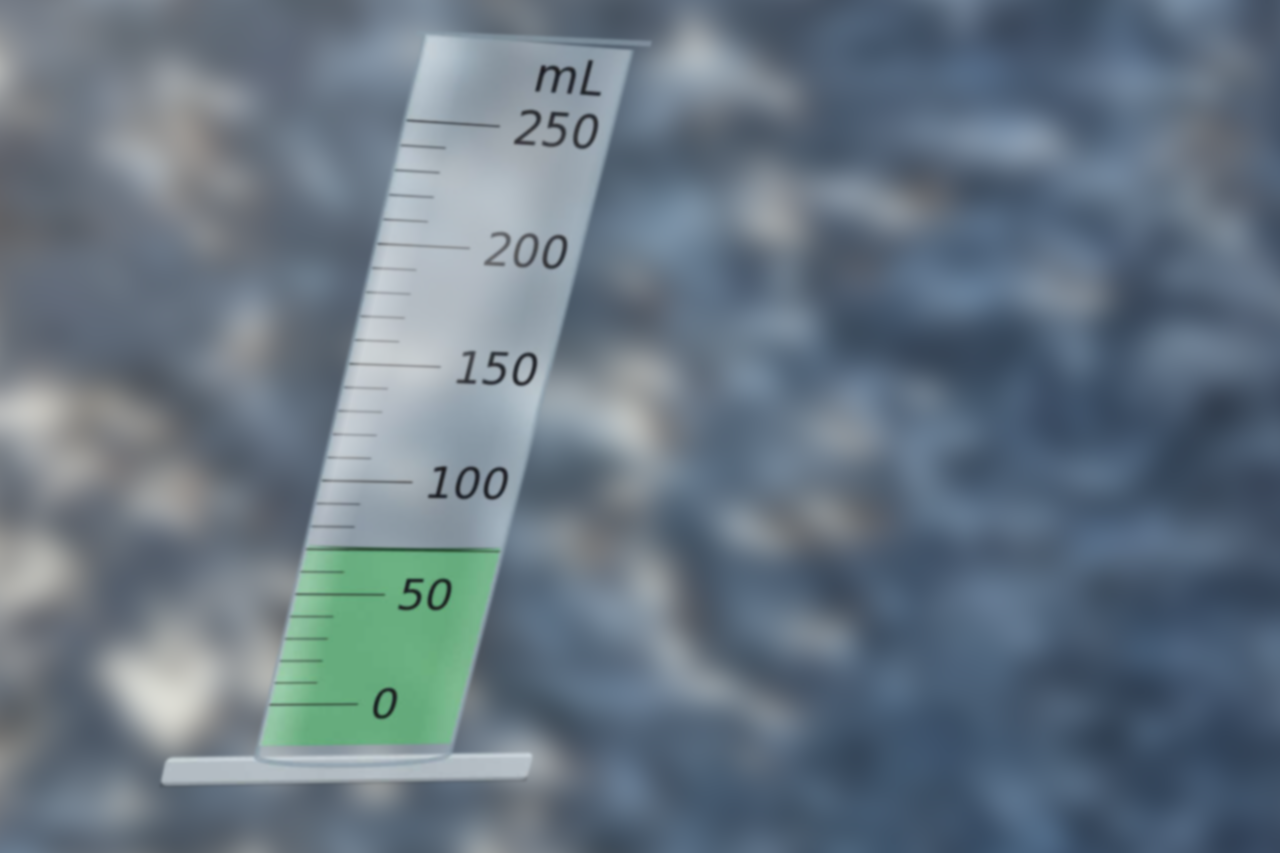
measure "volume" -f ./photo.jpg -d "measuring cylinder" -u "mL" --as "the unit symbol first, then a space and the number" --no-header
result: mL 70
